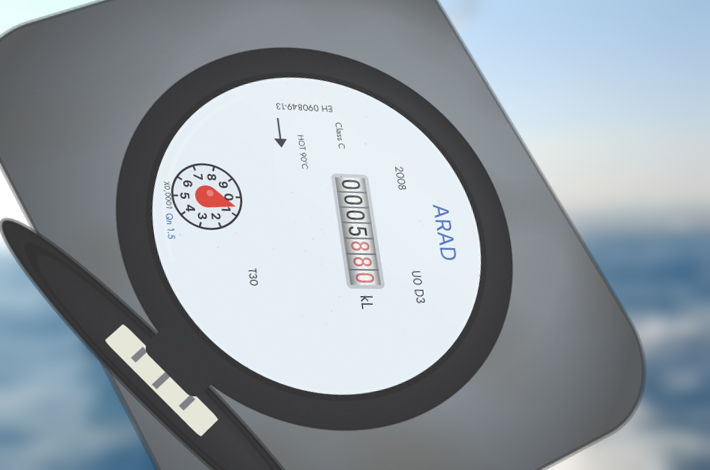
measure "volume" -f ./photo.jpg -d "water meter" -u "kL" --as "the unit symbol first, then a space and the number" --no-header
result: kL 5.8800
